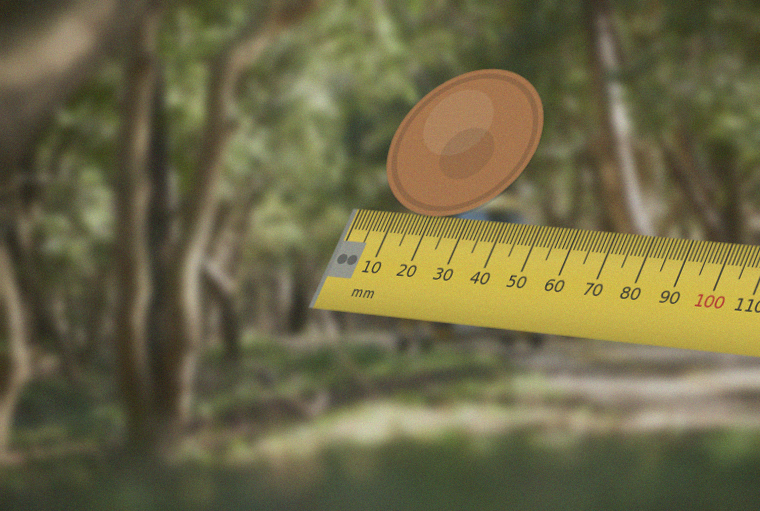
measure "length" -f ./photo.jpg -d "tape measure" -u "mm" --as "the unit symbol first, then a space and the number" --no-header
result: mm 40
